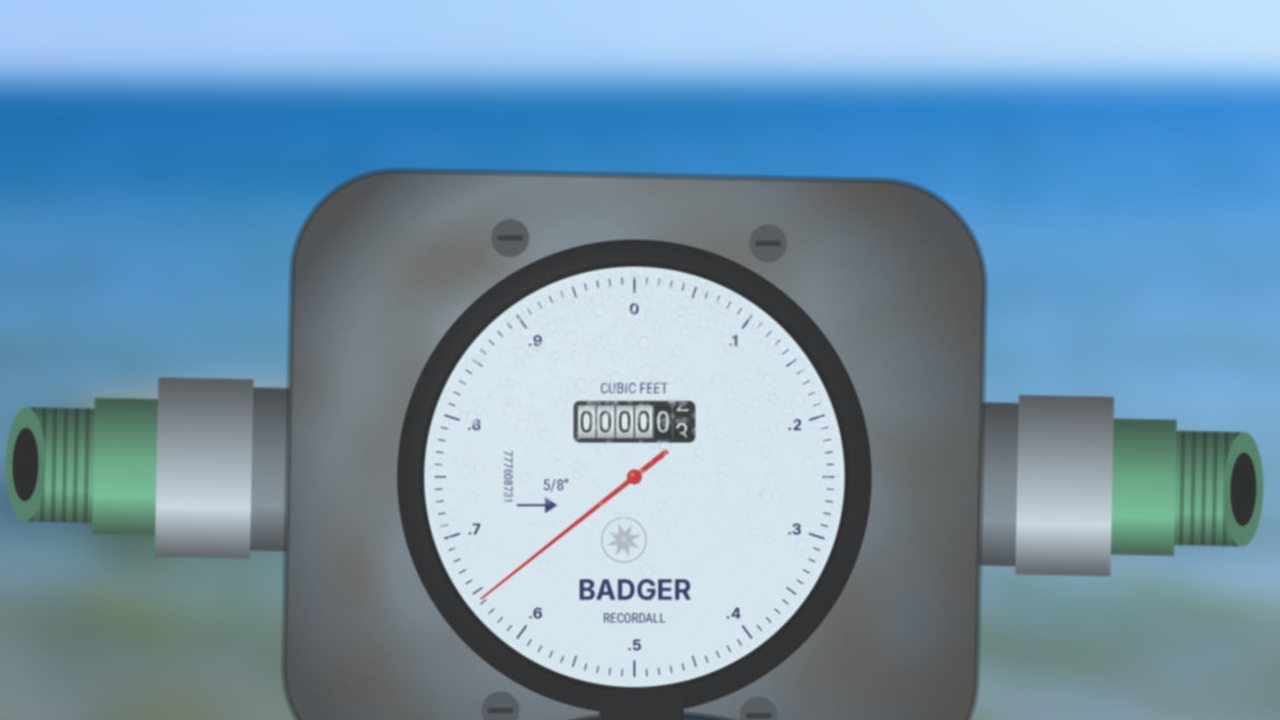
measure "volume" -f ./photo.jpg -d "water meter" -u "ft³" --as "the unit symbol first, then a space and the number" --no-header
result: ft³ 2.64
